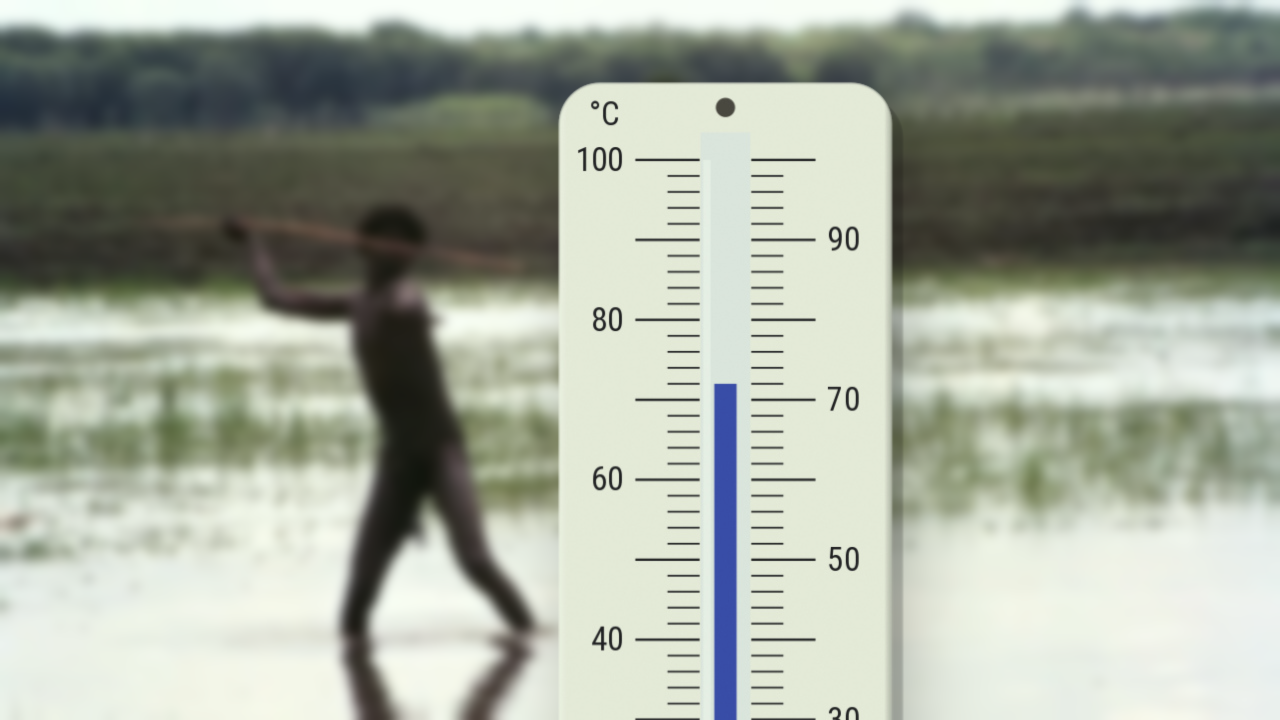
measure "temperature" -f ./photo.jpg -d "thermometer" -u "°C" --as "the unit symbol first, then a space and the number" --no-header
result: °C 72
